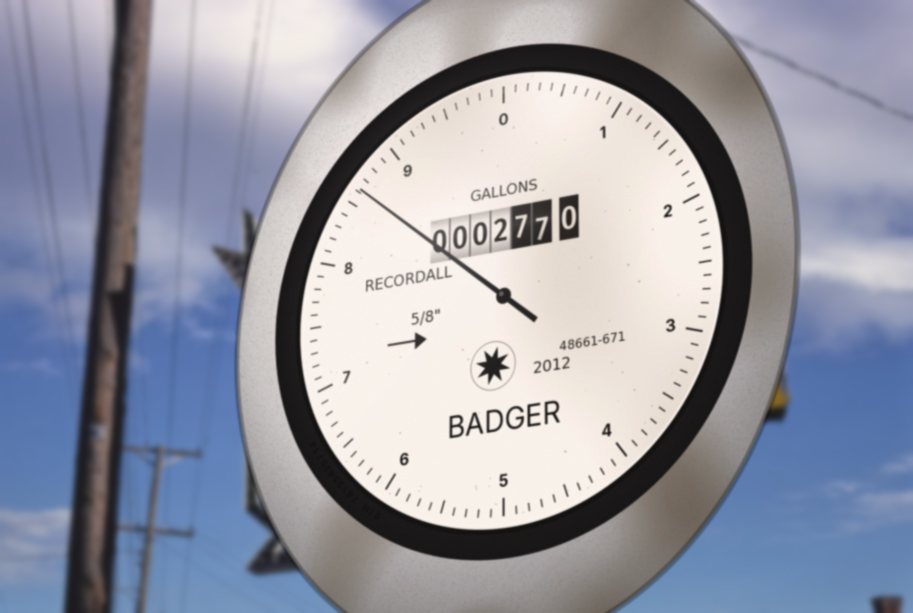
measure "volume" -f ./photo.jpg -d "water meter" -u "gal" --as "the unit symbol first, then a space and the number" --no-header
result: gal 2768.6
